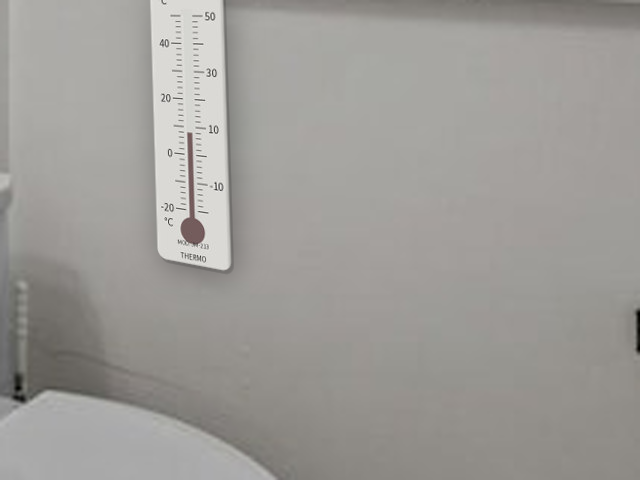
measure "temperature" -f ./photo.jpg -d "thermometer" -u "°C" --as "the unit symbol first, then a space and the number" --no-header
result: °C 8
